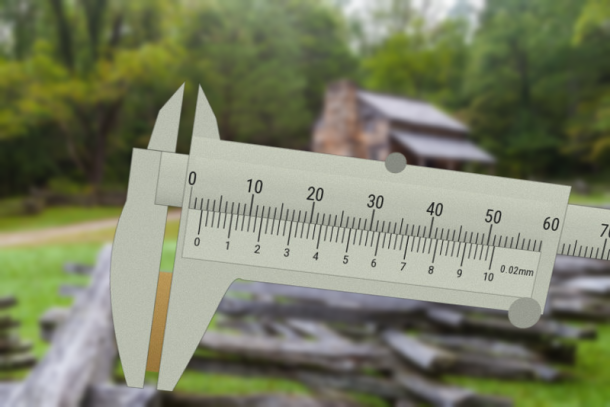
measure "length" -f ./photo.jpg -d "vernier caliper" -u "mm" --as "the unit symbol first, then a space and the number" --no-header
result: mm 2.2
